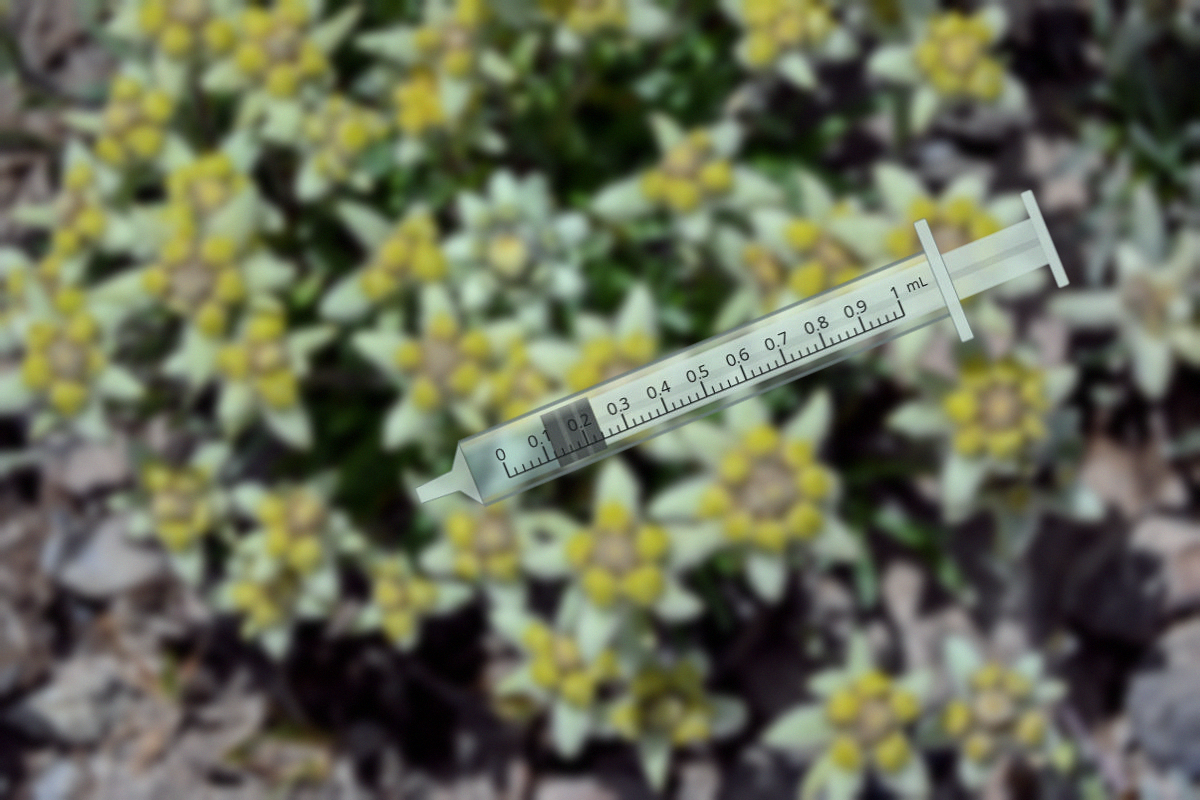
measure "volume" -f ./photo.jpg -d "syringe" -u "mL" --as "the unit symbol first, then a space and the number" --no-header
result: mL 0.12
